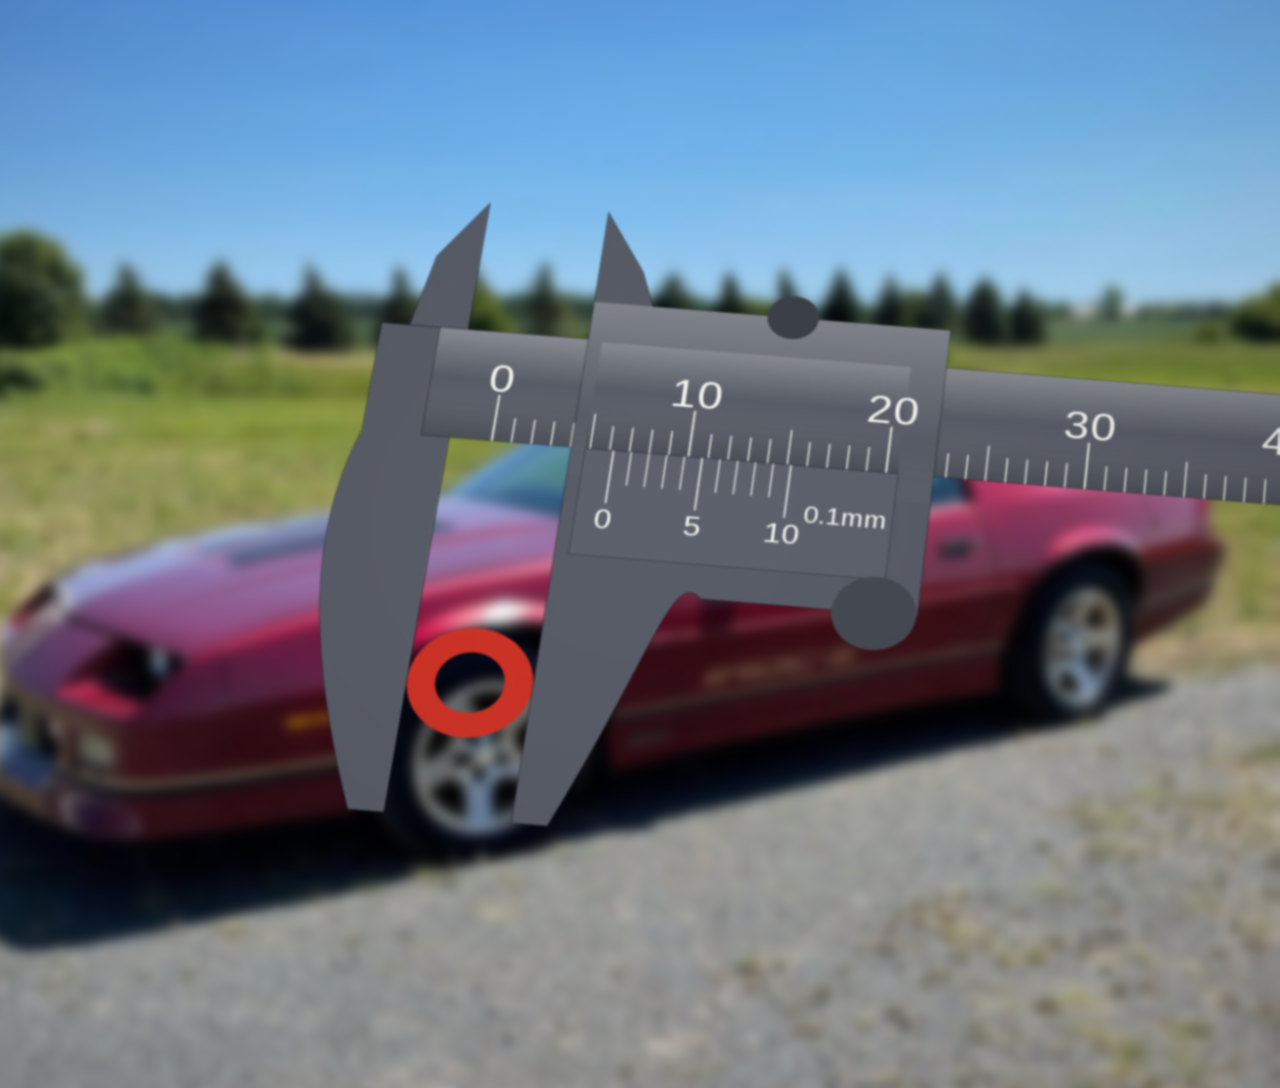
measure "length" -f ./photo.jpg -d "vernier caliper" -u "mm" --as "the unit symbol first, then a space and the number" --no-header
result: mm 6.2
